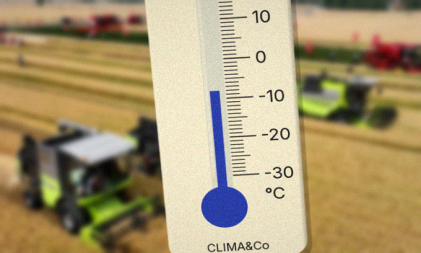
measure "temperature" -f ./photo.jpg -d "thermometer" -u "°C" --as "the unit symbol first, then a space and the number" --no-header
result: °C -8
